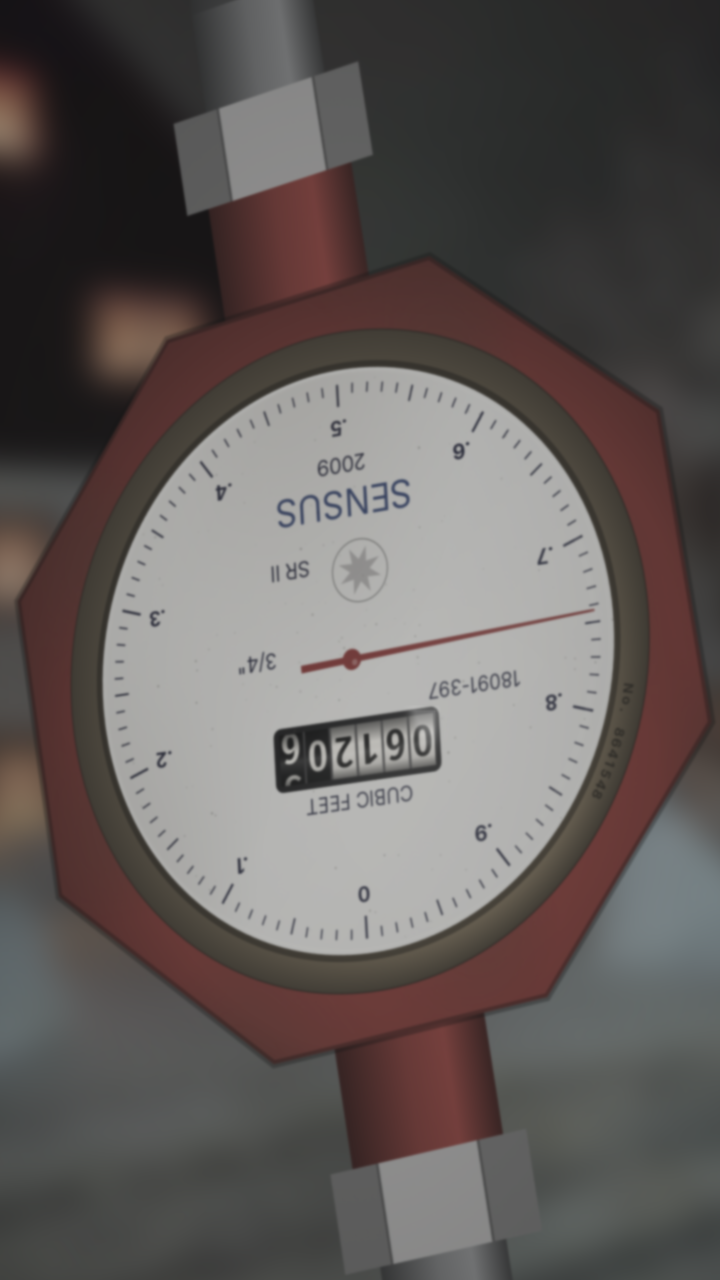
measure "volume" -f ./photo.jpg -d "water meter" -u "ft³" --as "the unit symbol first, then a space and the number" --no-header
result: ft³ 61205.74
